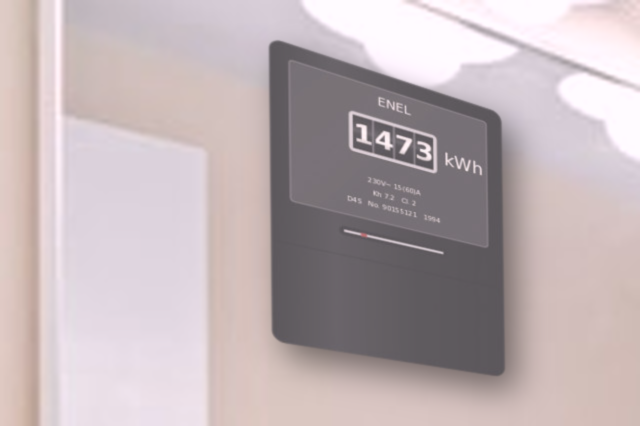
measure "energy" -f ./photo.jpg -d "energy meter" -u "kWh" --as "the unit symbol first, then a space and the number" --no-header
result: kWh 1473
